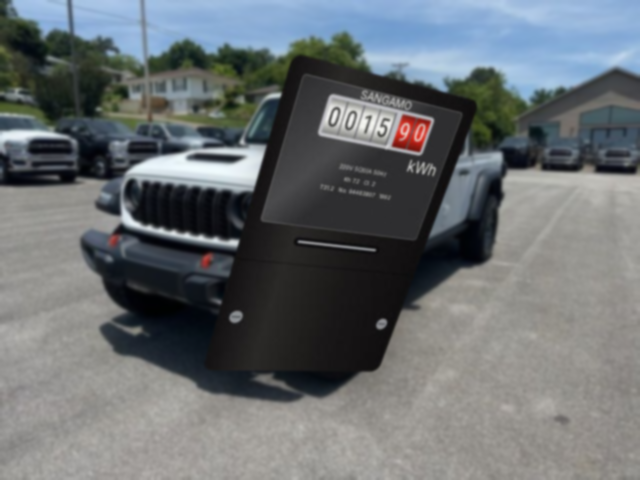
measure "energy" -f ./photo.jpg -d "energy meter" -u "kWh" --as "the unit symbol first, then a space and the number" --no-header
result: kWh 15.90
